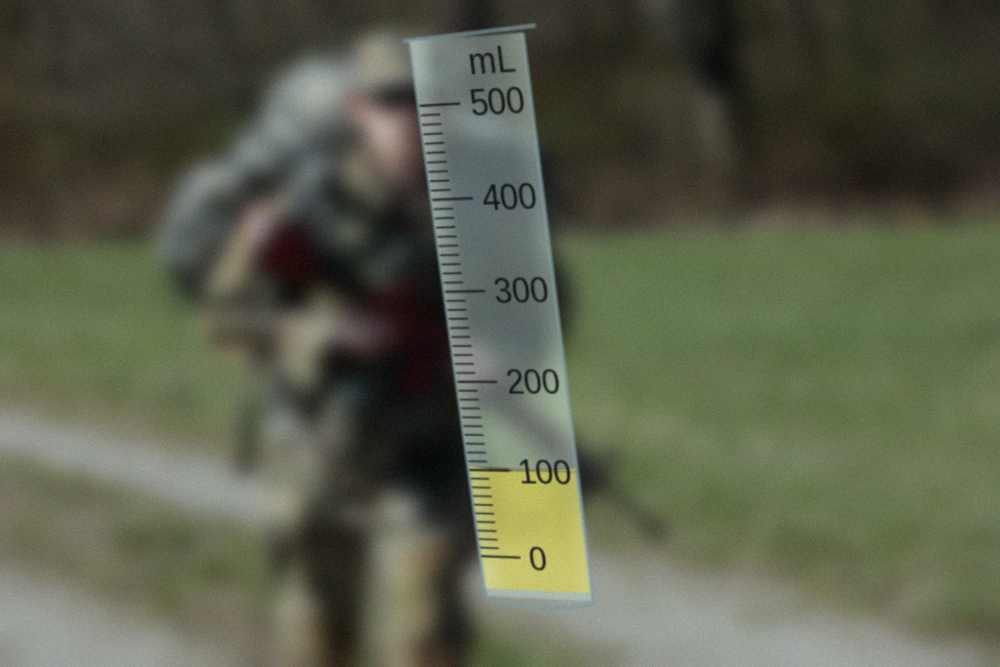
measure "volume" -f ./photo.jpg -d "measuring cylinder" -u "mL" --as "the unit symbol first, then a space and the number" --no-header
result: mL 100
